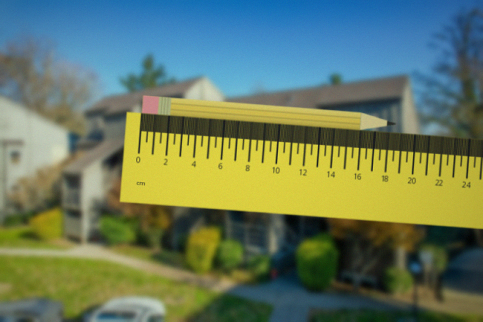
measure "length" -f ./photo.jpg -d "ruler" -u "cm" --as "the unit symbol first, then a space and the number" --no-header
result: cm 18.5
